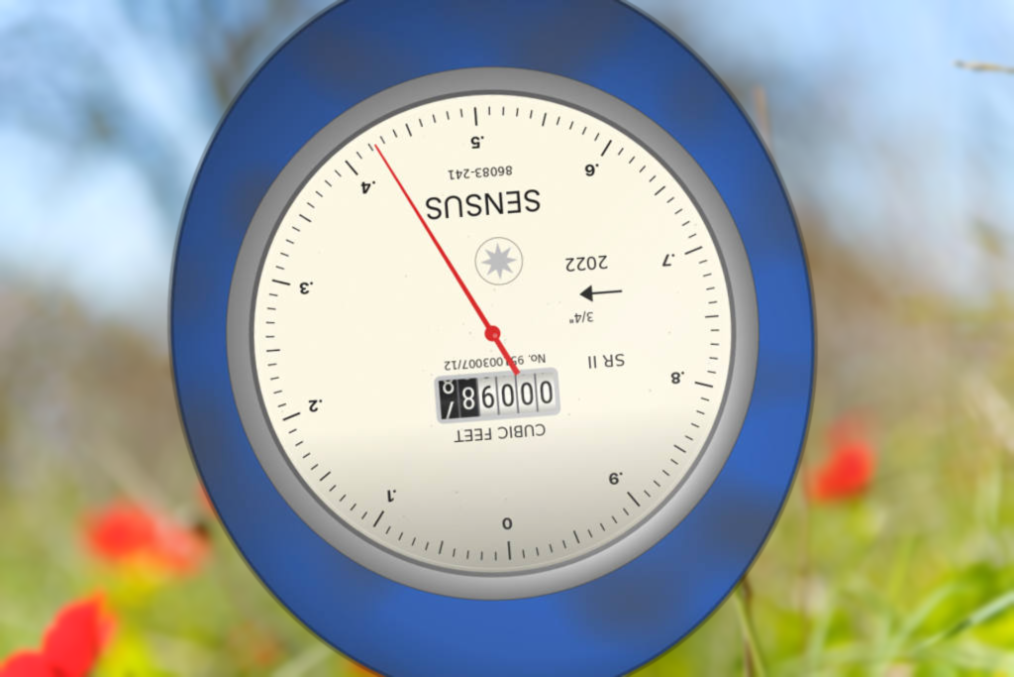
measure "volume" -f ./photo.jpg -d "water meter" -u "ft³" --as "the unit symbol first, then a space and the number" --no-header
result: ft³ 987.42
